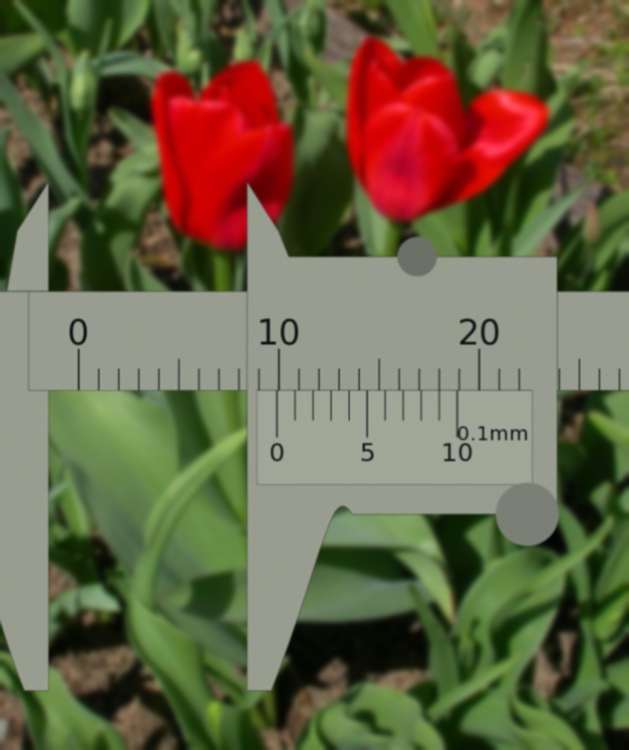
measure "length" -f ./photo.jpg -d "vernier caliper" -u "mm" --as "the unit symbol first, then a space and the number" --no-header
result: mm 9.9
